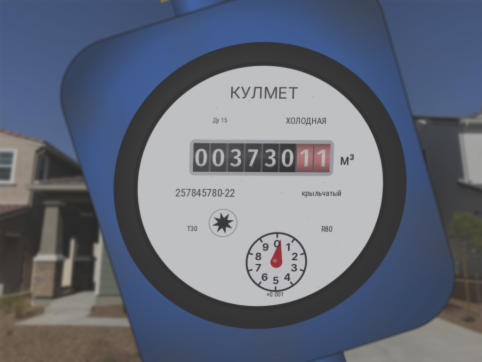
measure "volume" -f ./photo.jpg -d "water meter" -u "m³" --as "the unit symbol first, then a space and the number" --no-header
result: m³ 3730.110
